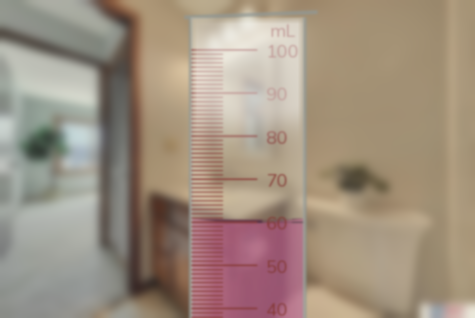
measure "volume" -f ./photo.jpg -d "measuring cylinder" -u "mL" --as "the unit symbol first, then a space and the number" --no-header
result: mL 60
